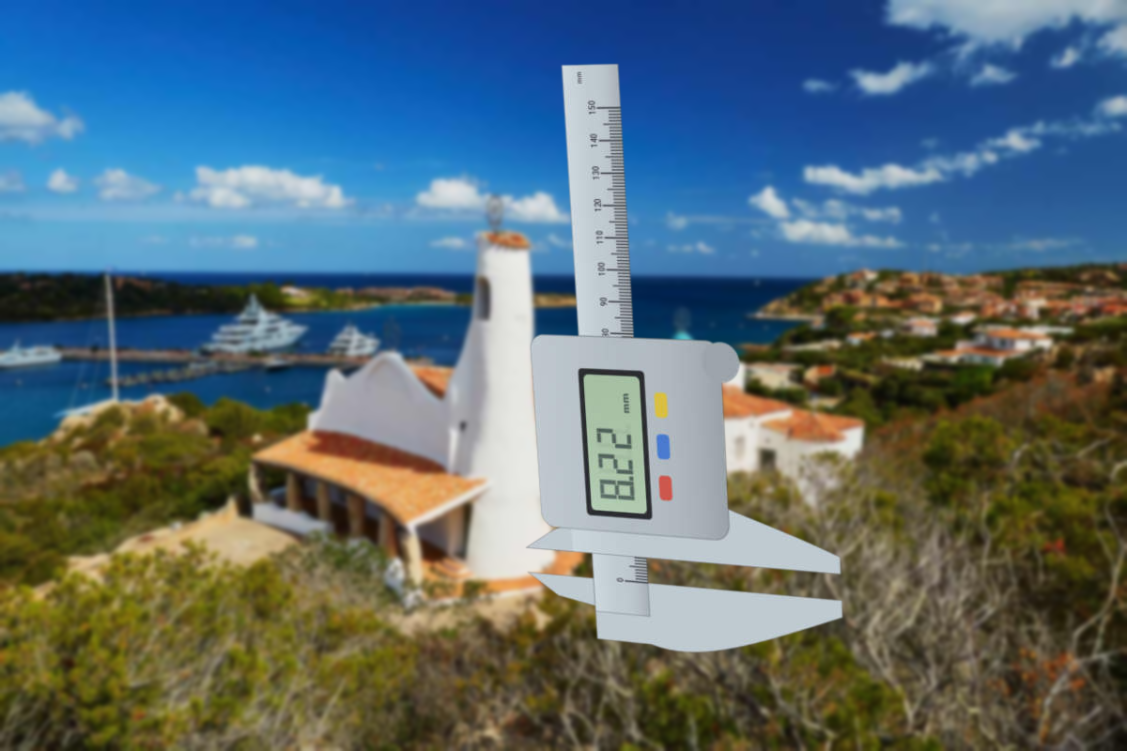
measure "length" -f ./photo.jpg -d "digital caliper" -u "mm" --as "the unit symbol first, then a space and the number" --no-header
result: mm 8.22
